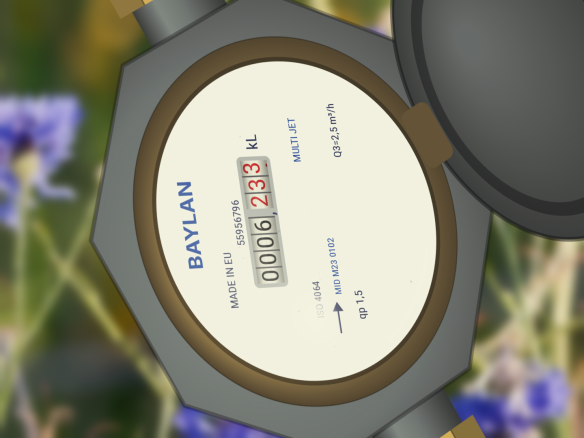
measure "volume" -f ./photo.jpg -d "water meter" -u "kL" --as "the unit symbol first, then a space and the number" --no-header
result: kL 6.233
